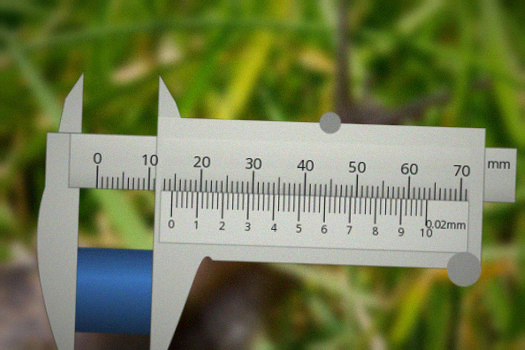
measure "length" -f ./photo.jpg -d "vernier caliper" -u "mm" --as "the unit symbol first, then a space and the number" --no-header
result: mm 14.5
